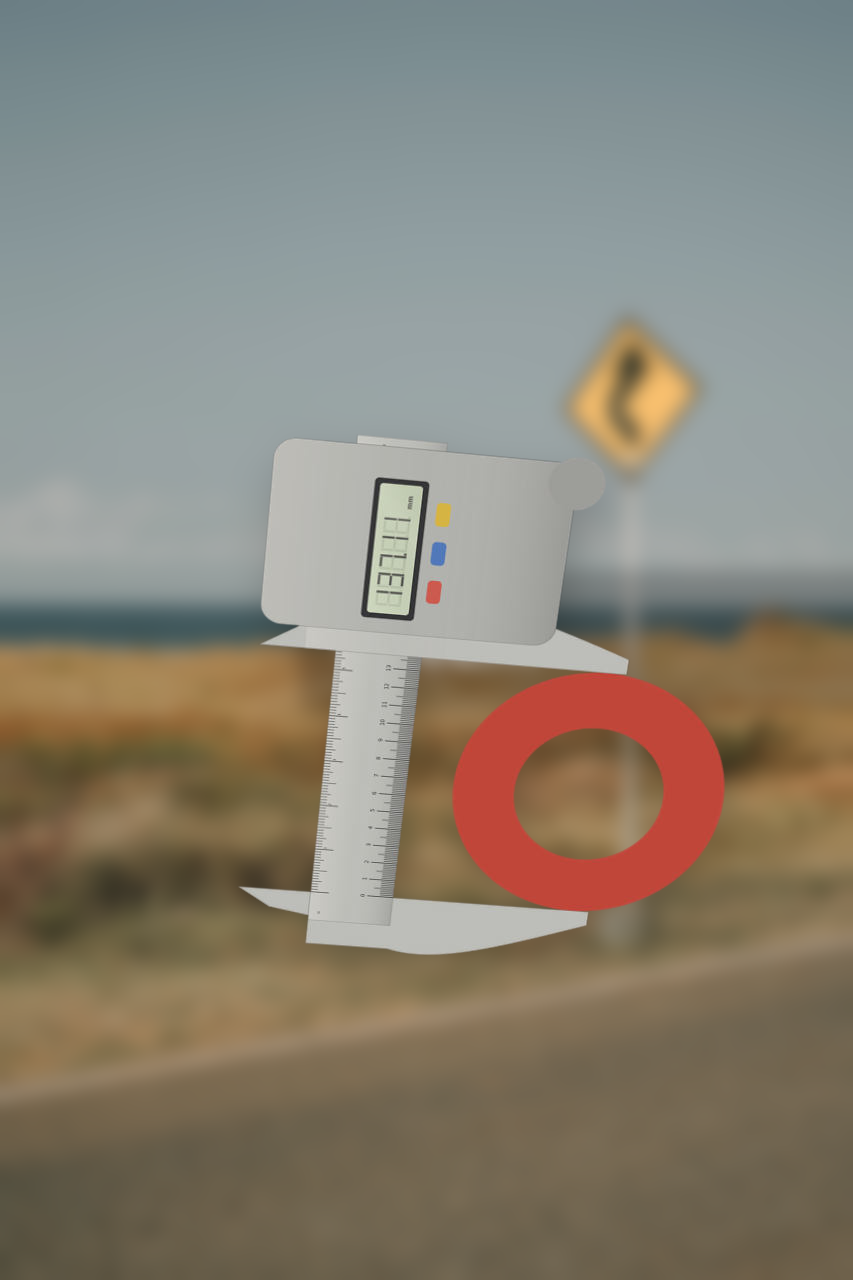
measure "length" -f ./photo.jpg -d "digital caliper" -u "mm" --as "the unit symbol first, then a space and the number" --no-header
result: mm 137.11
